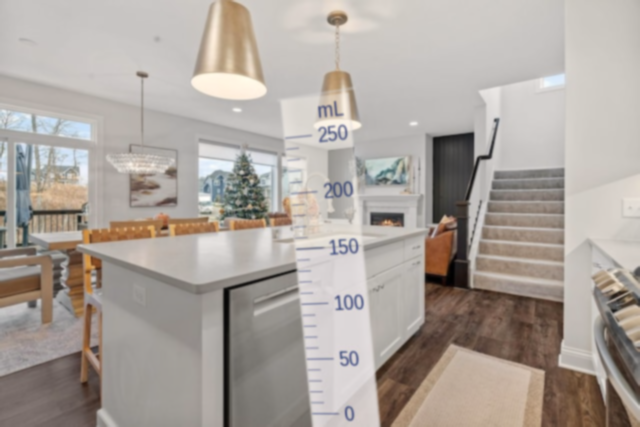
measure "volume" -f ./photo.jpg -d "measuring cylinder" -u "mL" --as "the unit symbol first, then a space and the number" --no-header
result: mL 150
